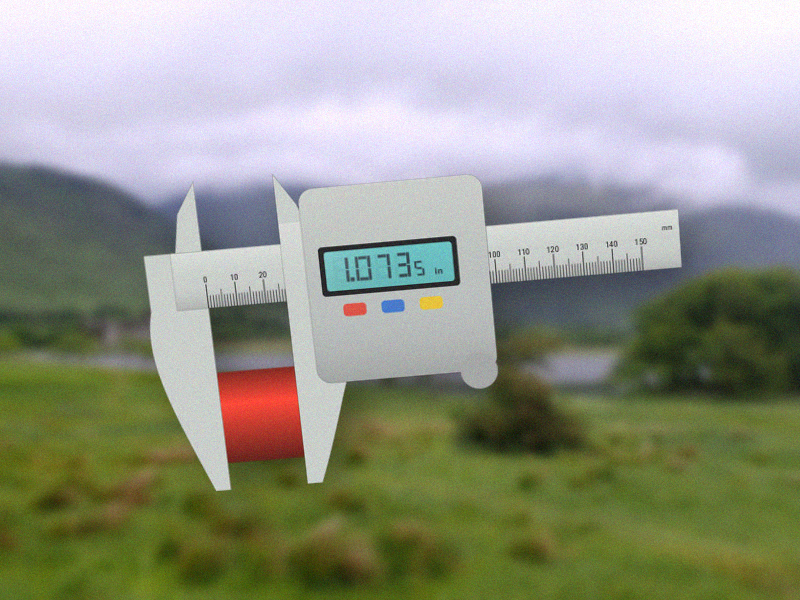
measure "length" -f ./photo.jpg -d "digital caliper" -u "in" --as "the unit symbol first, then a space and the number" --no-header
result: in 1.0735
